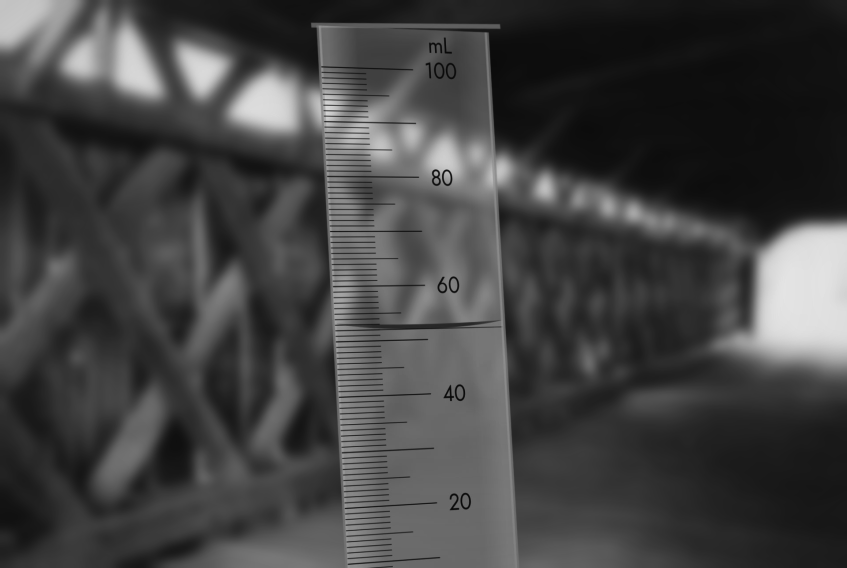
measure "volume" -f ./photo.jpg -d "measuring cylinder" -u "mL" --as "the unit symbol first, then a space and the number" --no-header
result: mL 52
